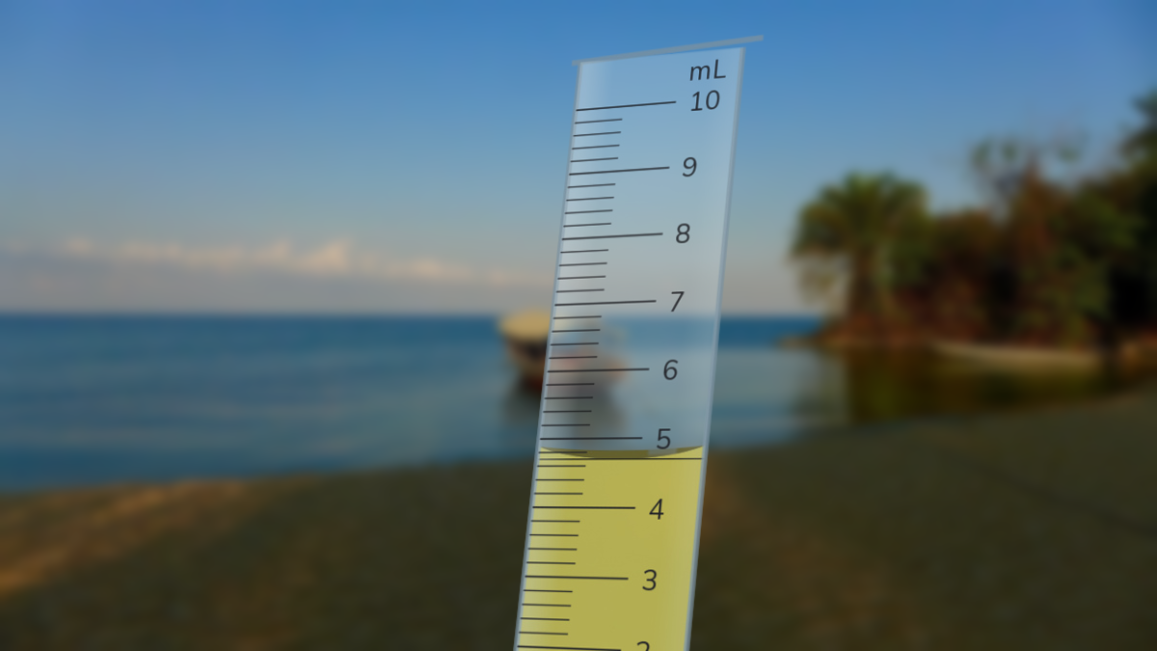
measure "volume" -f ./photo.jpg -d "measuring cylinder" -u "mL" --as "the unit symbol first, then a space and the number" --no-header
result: mL 4.7
